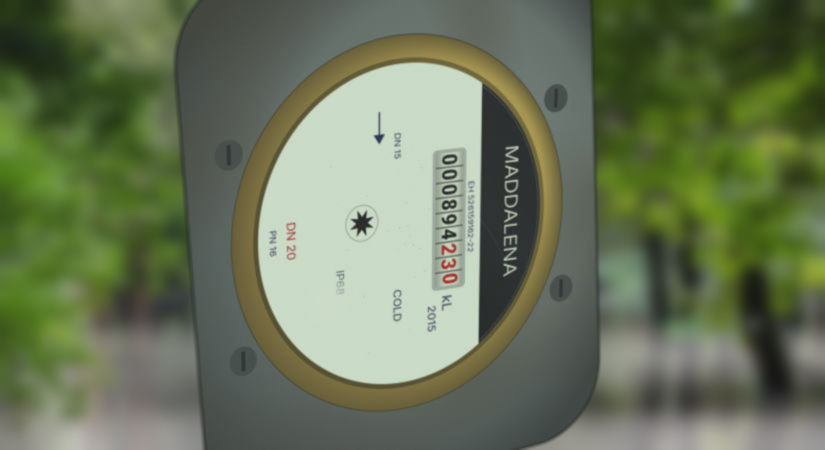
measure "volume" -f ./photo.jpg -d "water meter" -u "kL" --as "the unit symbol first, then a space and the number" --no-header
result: kL 894.230
